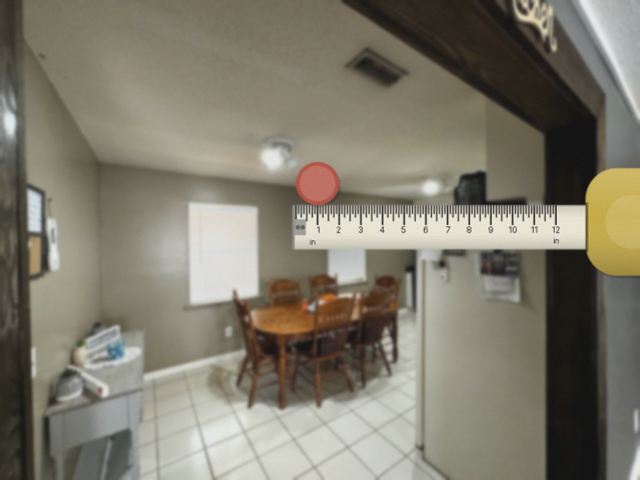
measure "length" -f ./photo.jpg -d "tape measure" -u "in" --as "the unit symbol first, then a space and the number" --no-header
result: in 2
